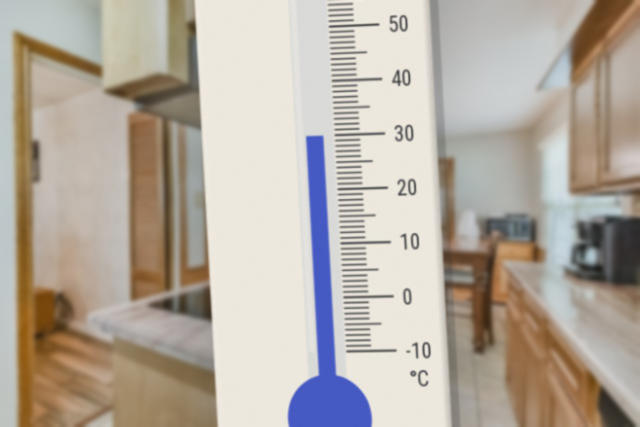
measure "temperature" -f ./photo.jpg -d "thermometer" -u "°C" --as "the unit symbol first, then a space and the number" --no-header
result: °C 30
